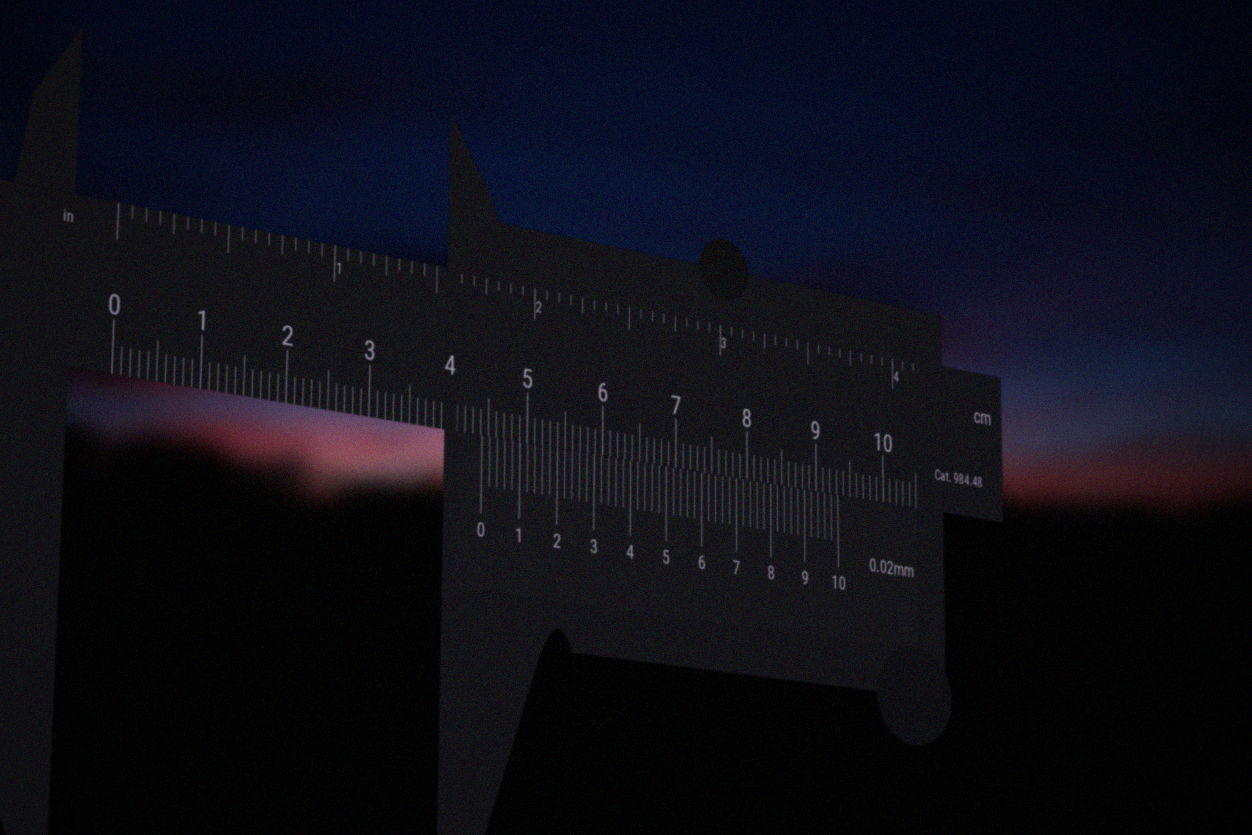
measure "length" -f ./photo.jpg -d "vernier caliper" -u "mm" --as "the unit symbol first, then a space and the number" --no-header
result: mm 44.2
